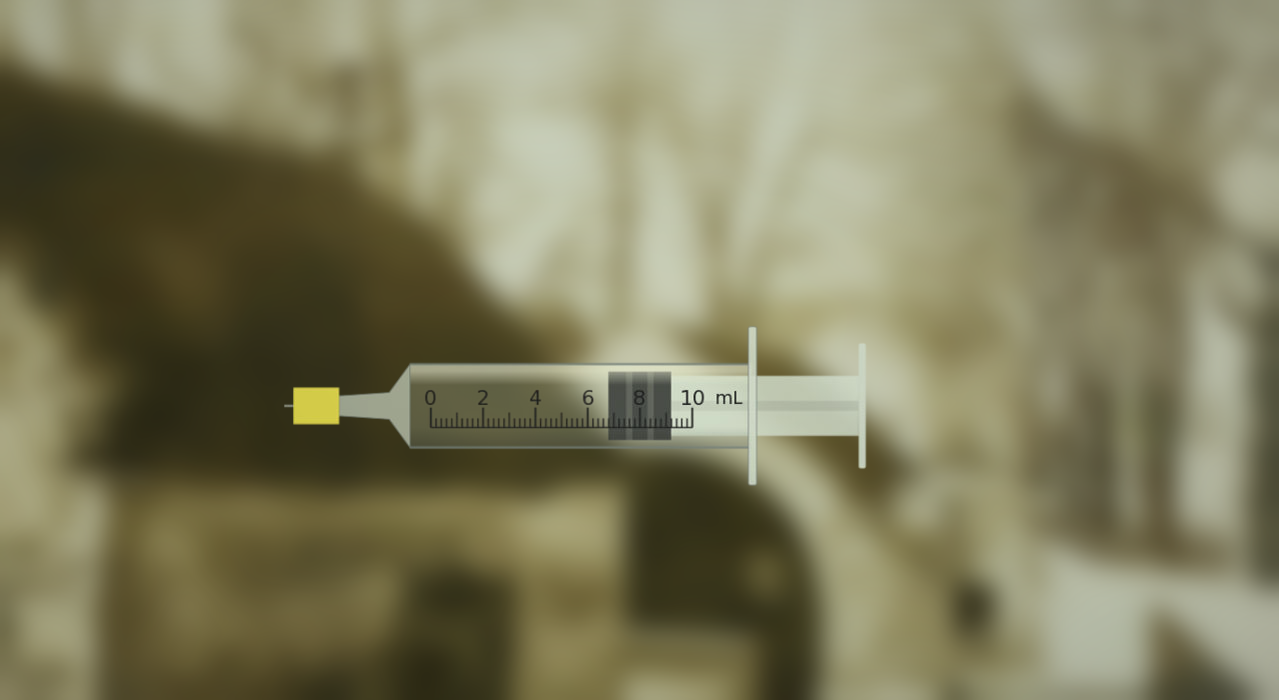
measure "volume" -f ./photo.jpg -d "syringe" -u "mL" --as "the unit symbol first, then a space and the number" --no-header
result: mL 6.8
